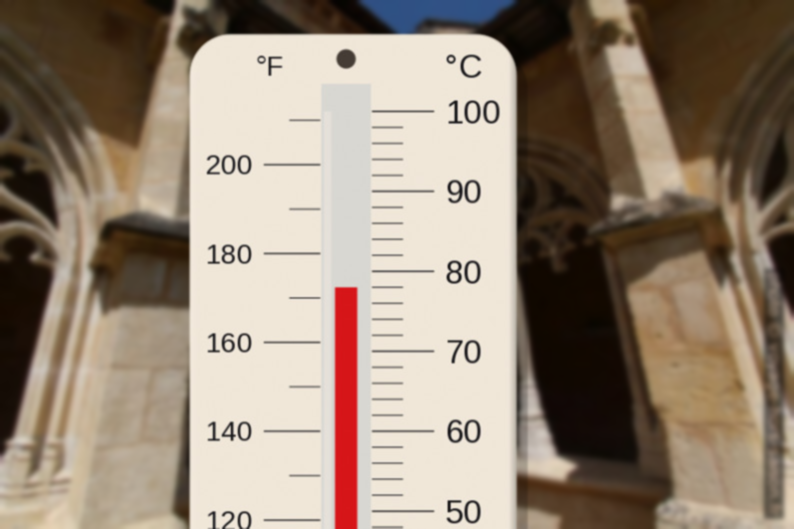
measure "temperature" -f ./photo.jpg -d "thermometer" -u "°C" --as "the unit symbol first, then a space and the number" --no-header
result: °C 78
